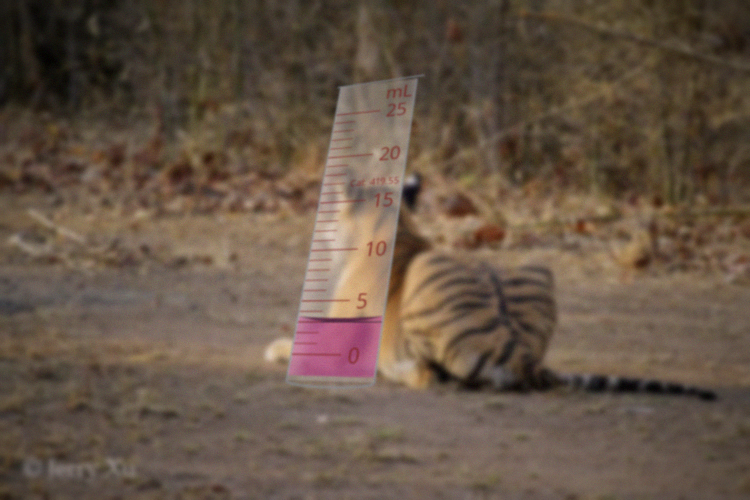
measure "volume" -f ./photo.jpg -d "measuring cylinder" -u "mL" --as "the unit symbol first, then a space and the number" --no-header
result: mL 3
